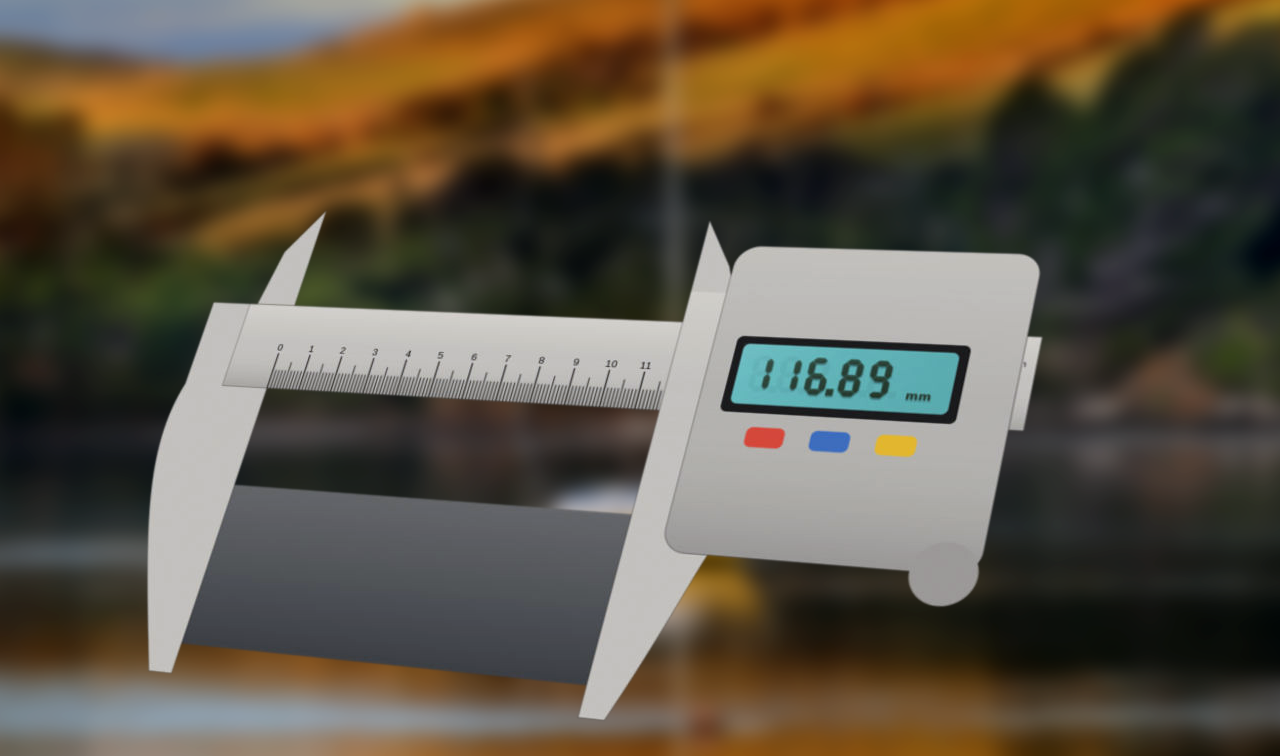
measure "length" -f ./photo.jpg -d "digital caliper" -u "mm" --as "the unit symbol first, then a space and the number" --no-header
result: mm 116.89
